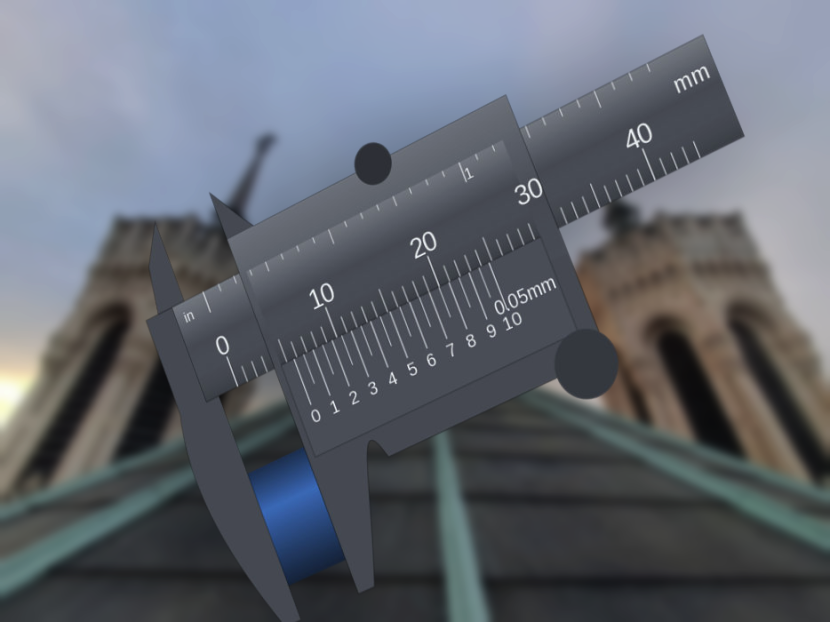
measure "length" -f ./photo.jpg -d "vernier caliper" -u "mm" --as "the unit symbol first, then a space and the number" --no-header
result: mm 5.7
